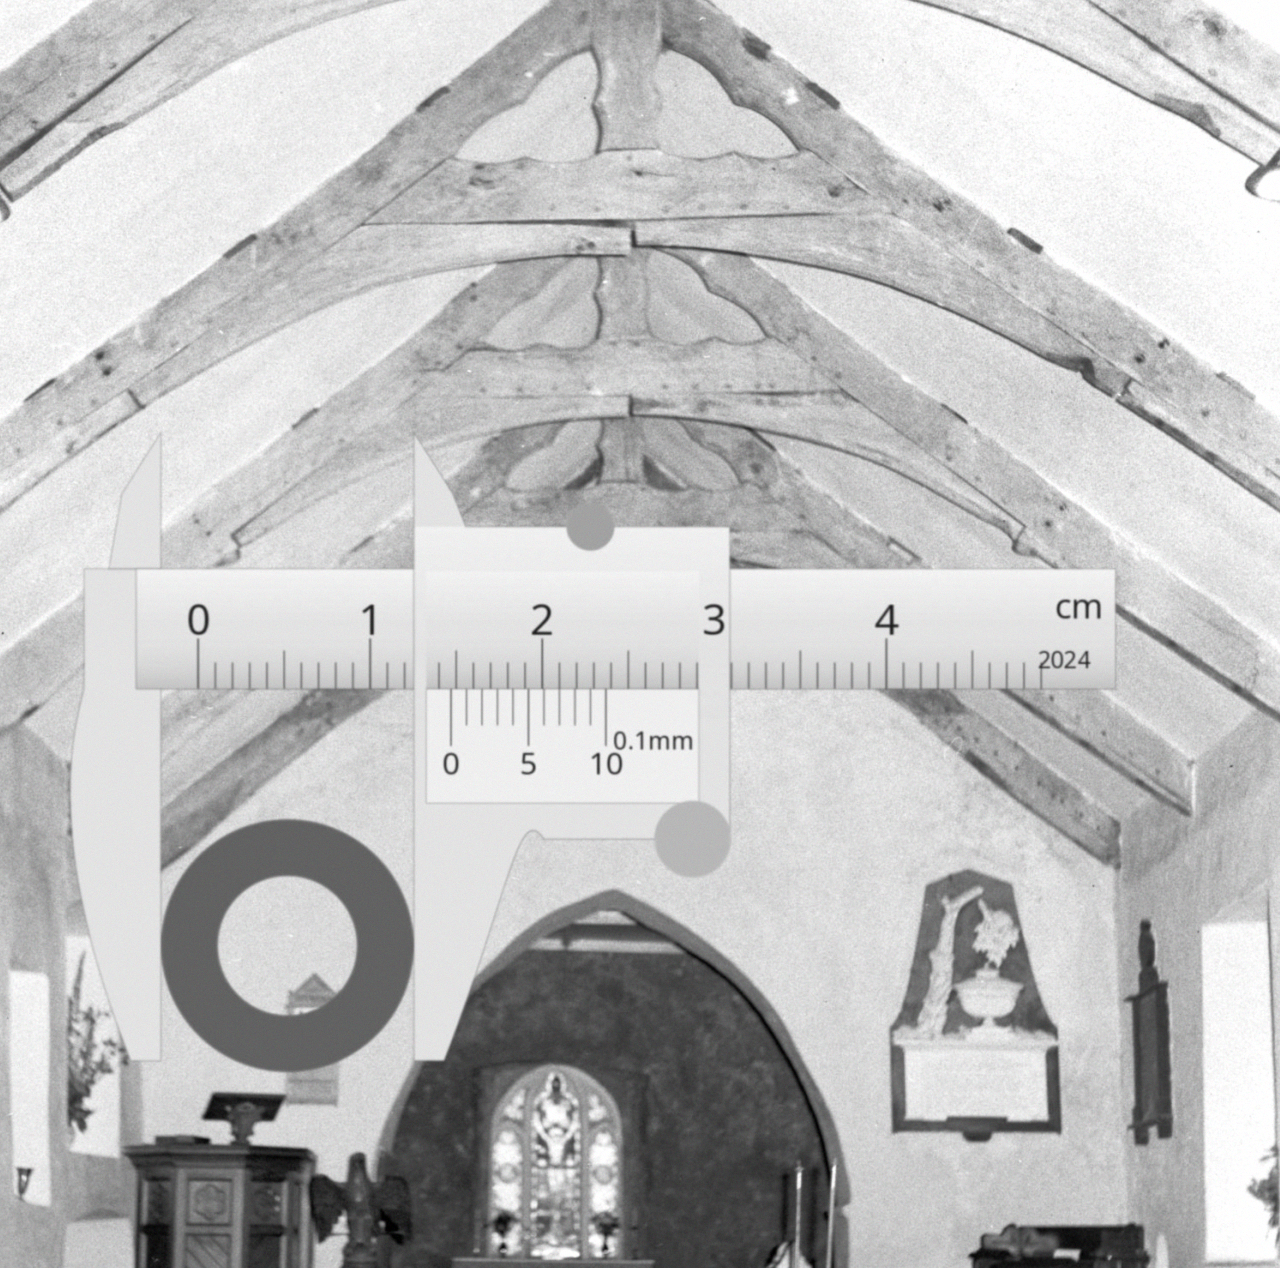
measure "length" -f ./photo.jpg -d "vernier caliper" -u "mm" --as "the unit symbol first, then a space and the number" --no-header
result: mm 14.7
